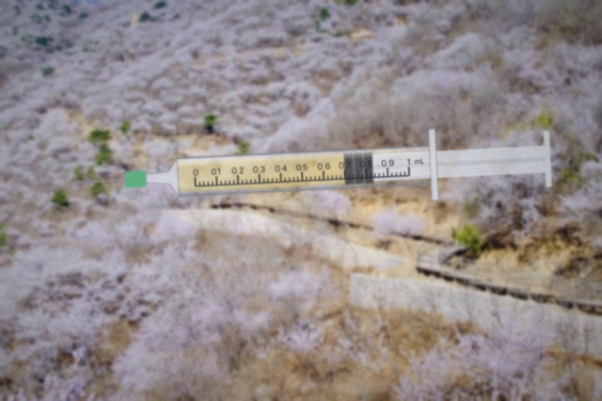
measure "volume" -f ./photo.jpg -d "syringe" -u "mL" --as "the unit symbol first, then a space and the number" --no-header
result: mL 0.7
